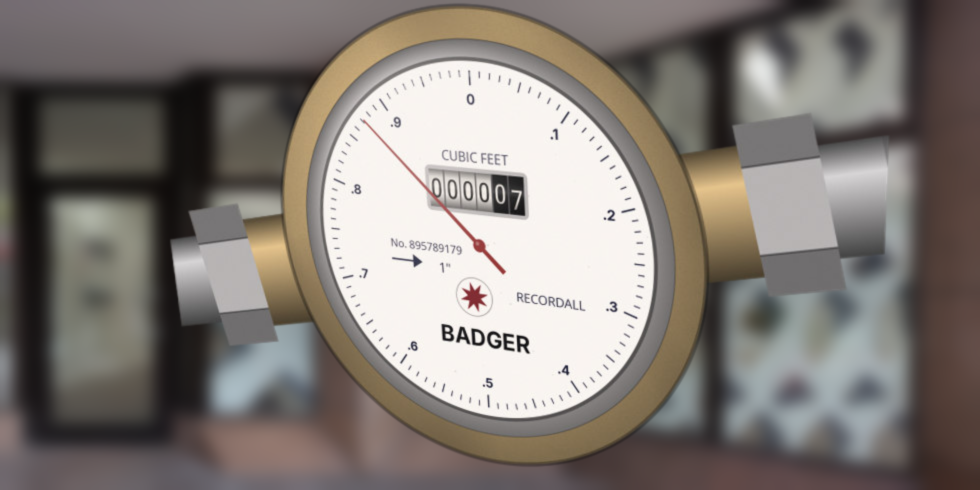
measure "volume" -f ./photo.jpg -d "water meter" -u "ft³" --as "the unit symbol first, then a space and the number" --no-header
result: ft³ 6.87
